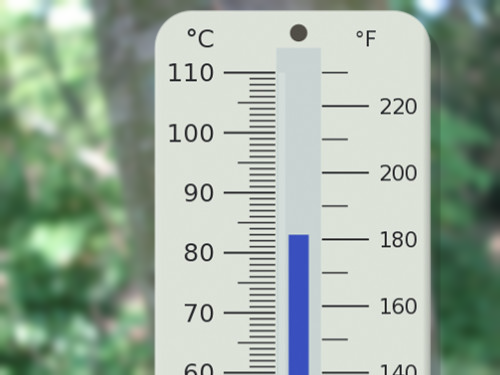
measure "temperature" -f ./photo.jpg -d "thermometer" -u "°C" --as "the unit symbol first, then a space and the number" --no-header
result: °C 83
